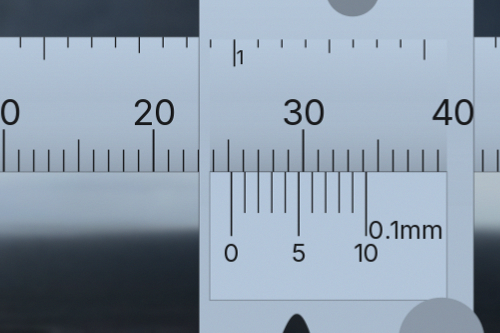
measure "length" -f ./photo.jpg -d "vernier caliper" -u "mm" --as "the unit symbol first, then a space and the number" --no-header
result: mm 25.2
